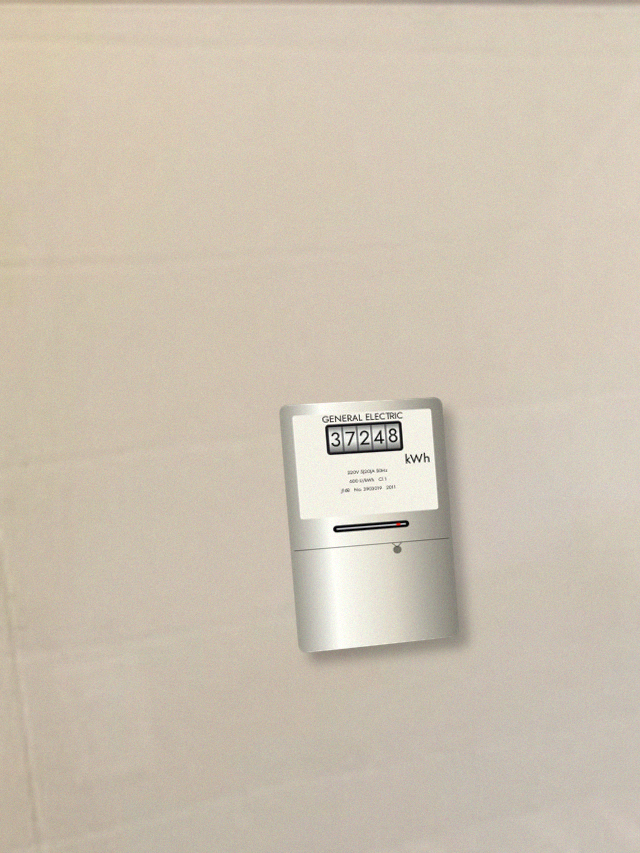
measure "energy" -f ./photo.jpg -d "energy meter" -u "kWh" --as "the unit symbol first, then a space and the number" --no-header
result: kWh 37248
